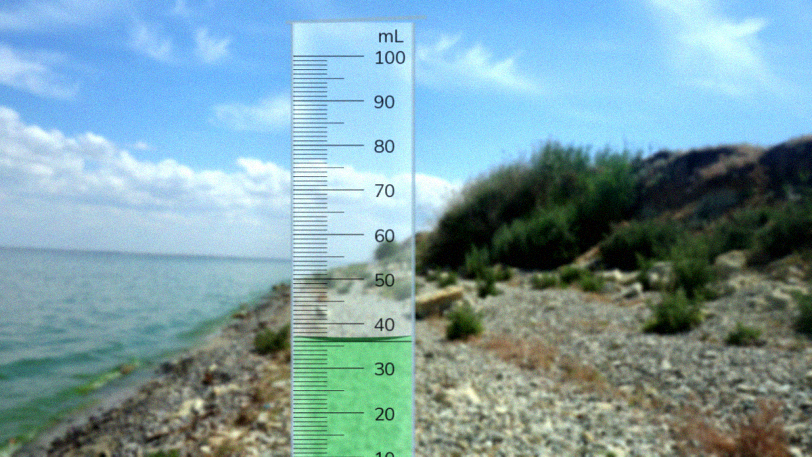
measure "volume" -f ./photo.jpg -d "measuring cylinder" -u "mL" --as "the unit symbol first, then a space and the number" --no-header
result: mL 36
